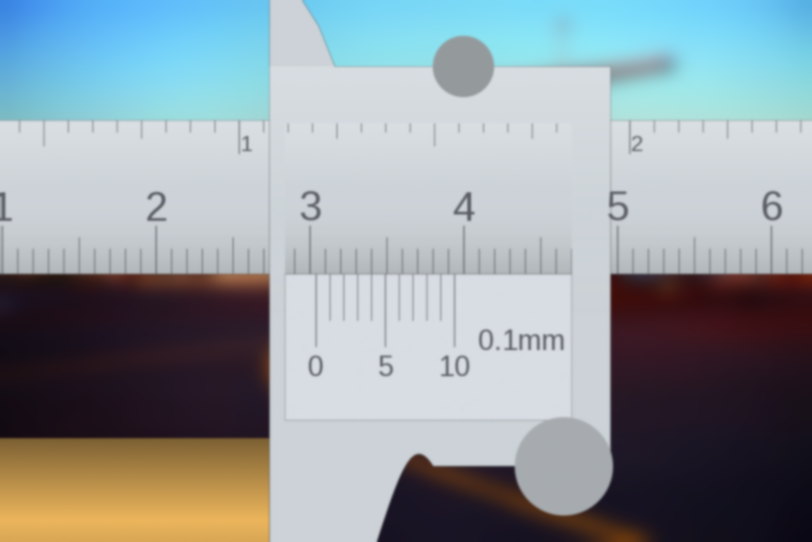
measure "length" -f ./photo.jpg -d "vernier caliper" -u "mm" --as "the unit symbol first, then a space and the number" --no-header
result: mm 30.4
